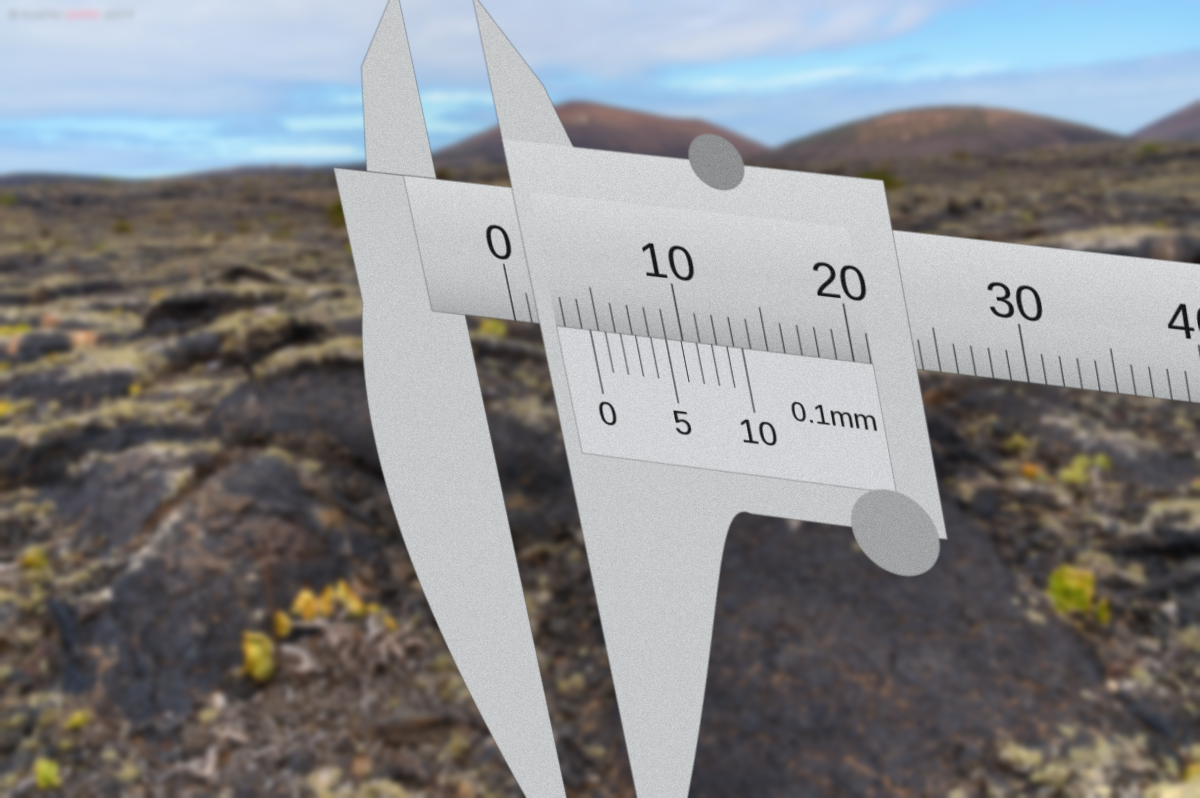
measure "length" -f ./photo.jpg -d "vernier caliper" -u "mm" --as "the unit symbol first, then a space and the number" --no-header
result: mm 4.5
